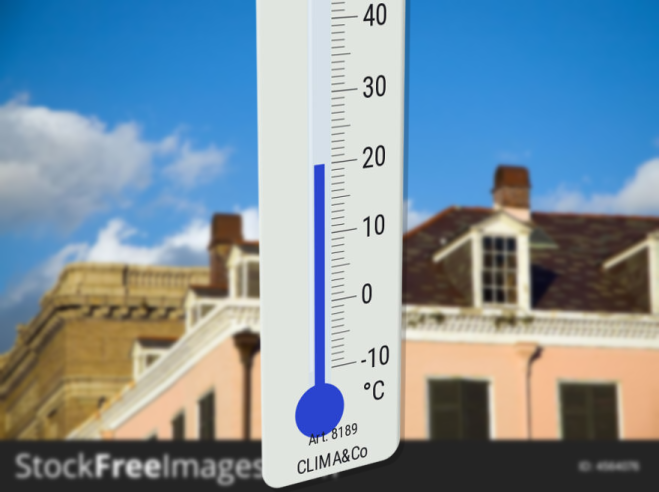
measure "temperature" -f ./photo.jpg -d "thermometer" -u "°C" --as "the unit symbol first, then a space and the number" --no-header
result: °C 20
